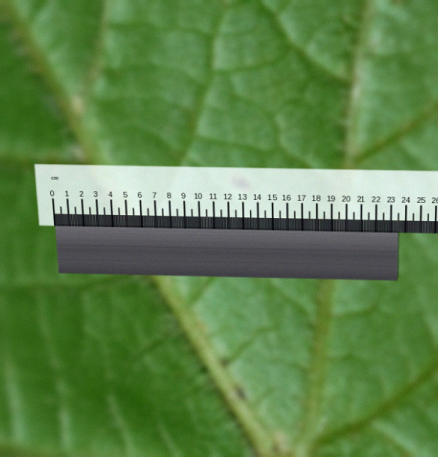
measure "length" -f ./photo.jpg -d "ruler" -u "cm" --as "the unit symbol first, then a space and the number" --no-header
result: cm 23.5
